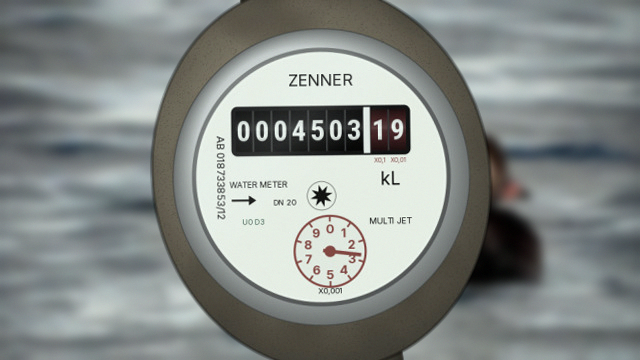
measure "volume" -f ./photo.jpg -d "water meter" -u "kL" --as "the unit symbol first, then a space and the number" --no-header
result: kL 4503.192
